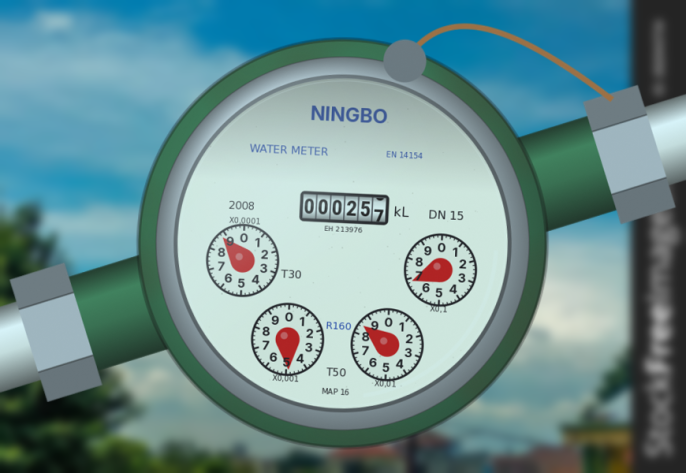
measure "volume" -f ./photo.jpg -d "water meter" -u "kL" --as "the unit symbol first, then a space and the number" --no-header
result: kL 256.6848
